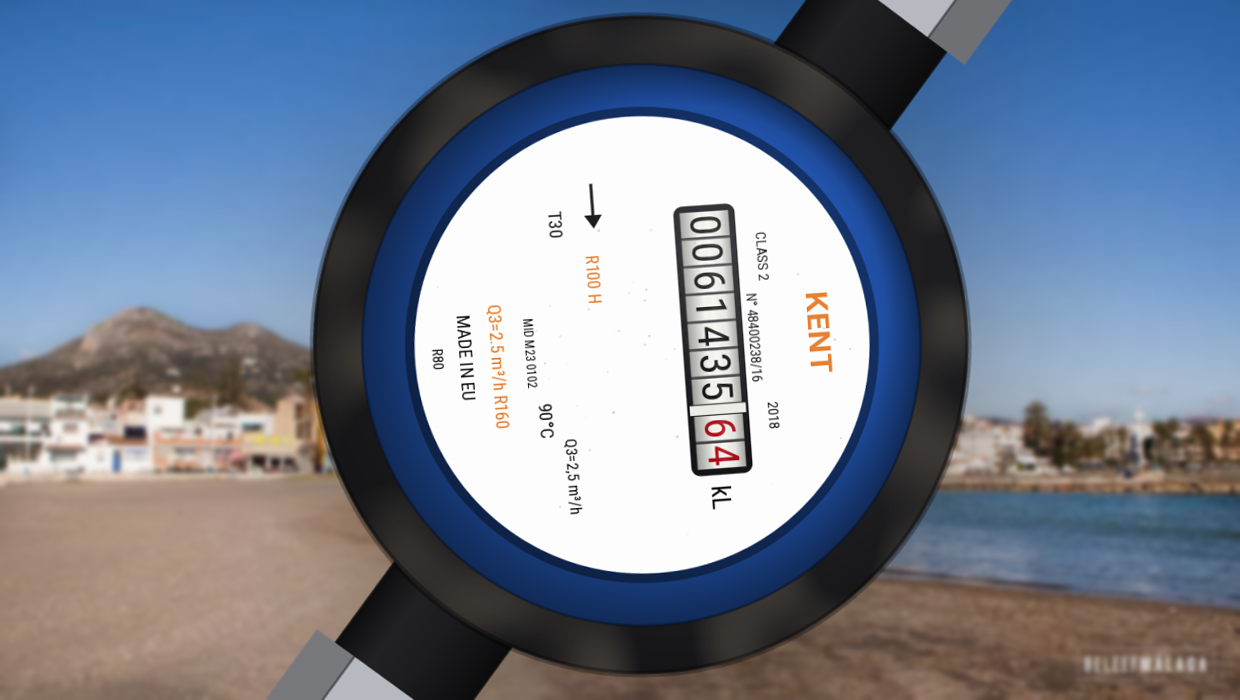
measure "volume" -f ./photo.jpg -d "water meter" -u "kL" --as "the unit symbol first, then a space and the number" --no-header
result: kL 61435.64
